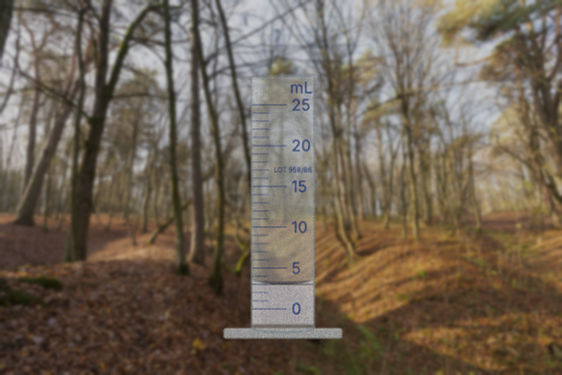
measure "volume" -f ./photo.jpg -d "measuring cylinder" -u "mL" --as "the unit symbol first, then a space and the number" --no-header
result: mL 3
